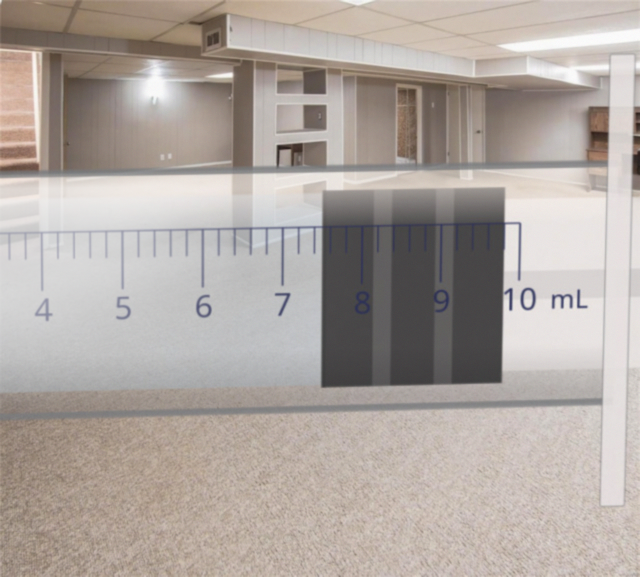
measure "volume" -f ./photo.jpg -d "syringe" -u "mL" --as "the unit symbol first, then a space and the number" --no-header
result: mL 7.5
